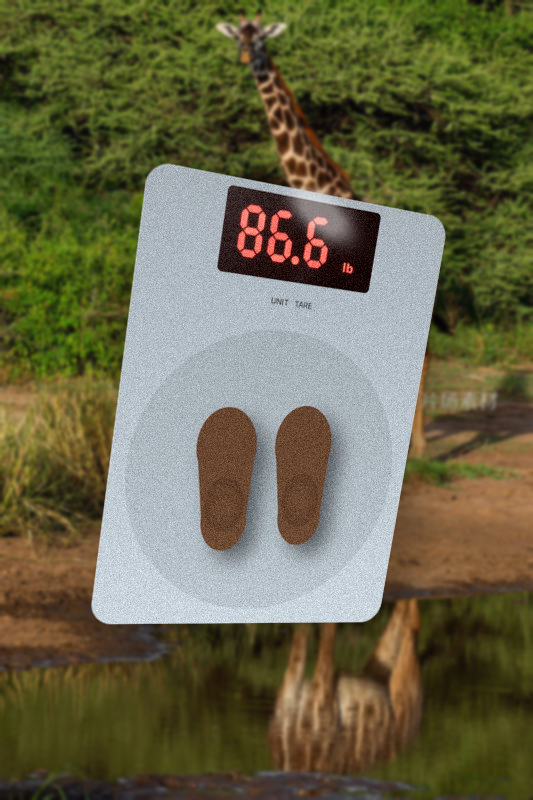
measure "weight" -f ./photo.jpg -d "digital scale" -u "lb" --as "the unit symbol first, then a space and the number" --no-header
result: lb 86.6
